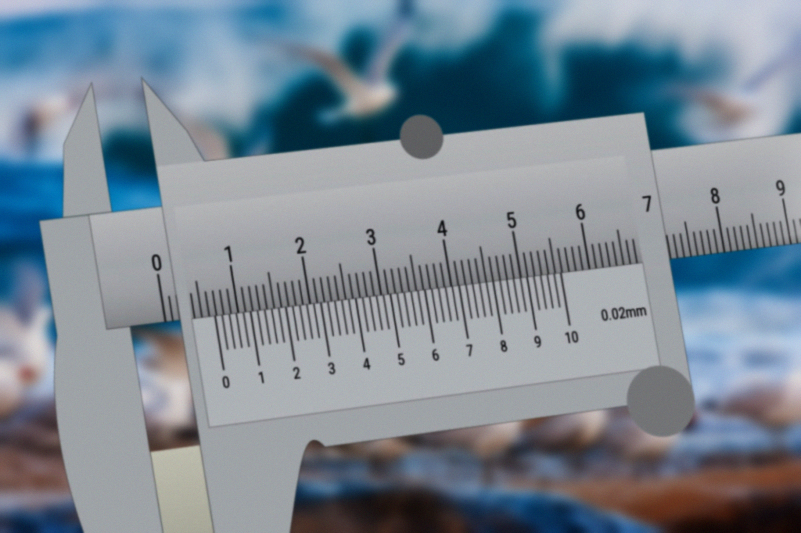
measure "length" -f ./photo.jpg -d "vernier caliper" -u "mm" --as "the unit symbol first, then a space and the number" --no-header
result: mm 6.8
